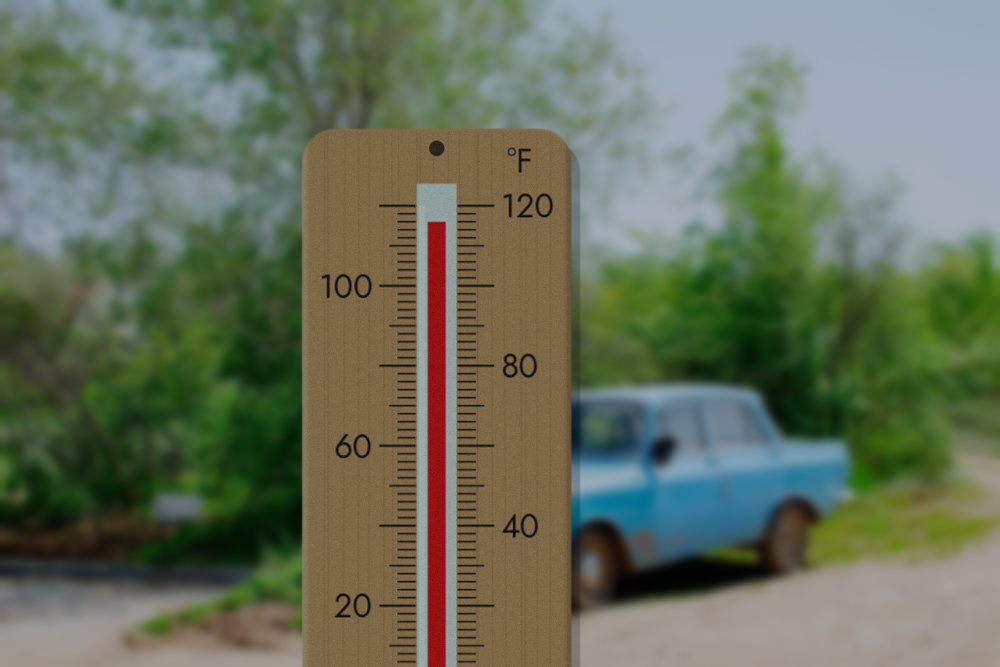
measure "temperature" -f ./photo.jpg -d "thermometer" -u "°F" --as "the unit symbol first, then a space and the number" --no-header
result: °F 116
